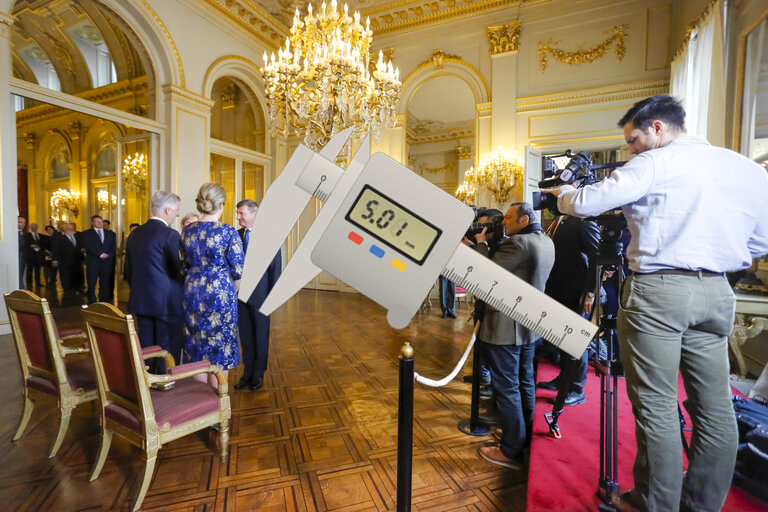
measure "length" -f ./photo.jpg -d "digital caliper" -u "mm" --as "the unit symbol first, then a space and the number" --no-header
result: mm 5.01
